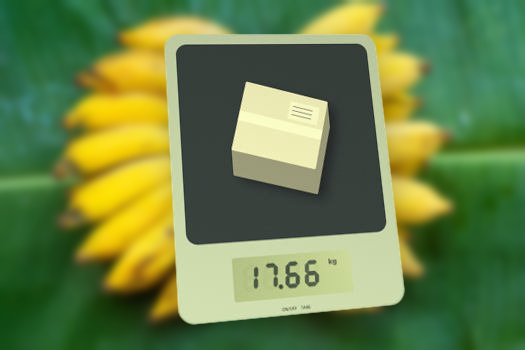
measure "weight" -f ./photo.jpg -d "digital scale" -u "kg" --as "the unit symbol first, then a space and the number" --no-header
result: kg 17.66
